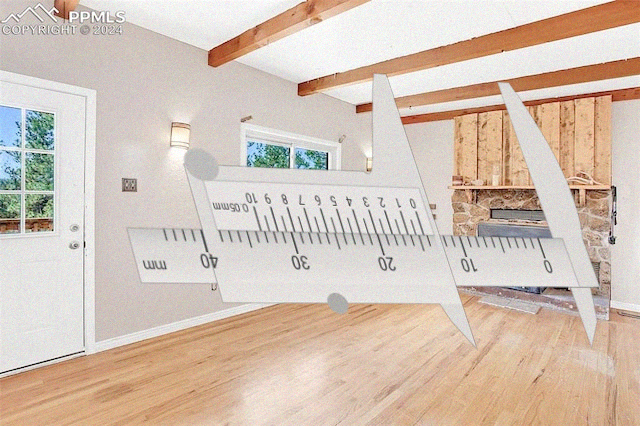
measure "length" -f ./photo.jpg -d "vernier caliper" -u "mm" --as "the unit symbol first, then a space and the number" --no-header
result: mm 14.4
